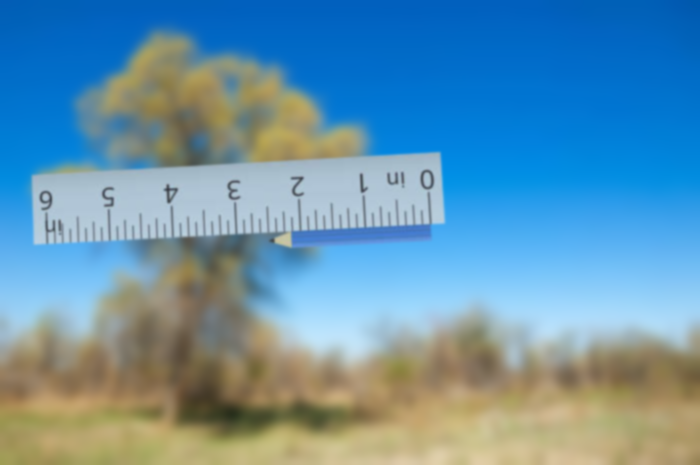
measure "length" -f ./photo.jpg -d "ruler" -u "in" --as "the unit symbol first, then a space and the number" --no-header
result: in 2.5
